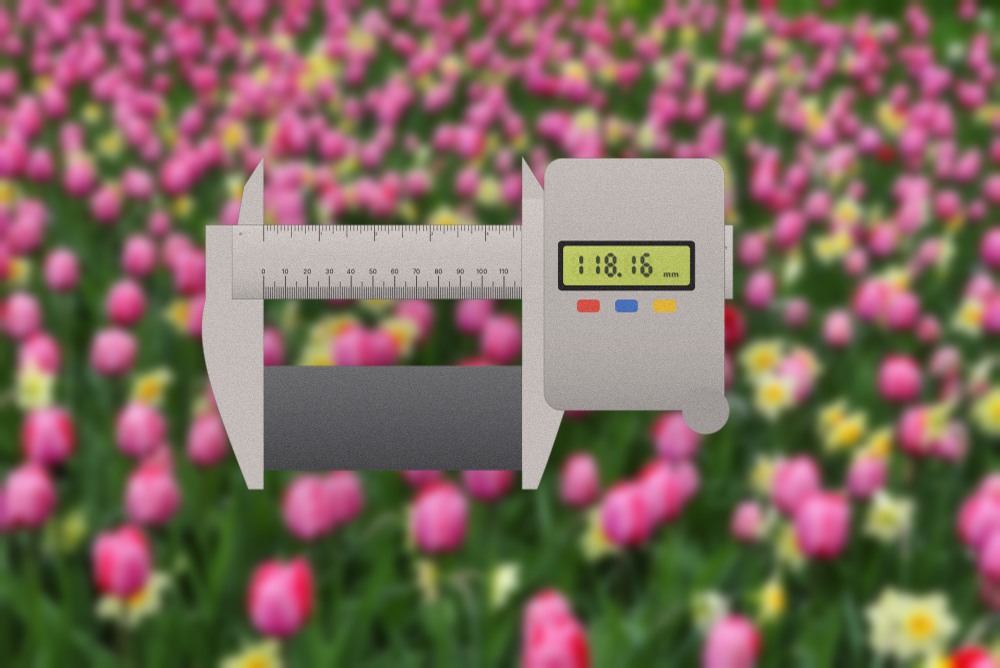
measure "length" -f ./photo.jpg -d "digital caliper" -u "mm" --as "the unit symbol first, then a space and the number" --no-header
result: mm 118.16
